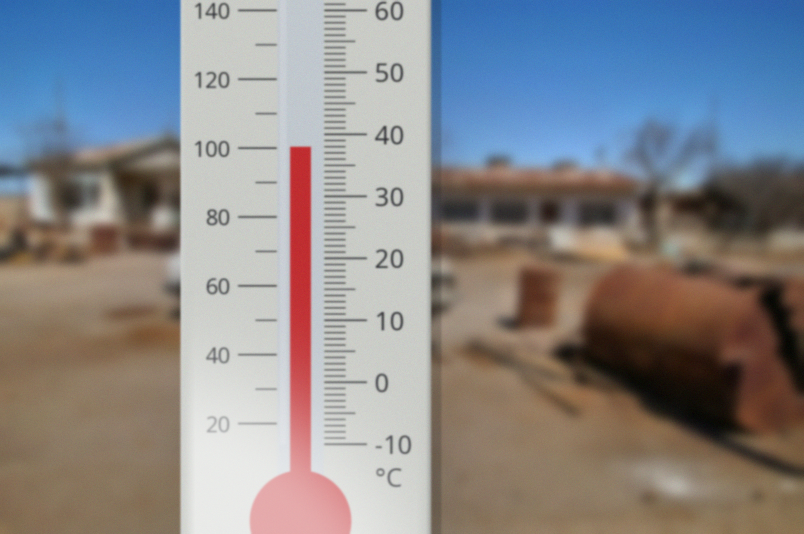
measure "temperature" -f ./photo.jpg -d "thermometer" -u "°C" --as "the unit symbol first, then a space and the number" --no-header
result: °C 38
